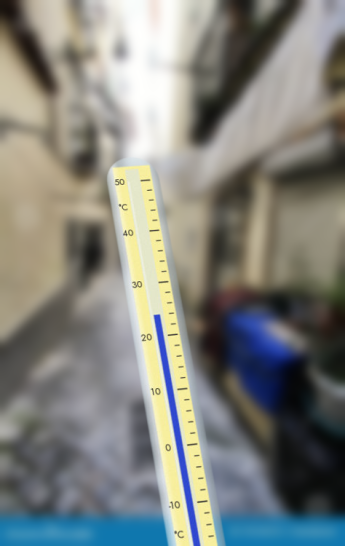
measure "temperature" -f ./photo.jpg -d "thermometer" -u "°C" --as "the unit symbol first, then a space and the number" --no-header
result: °C 24
